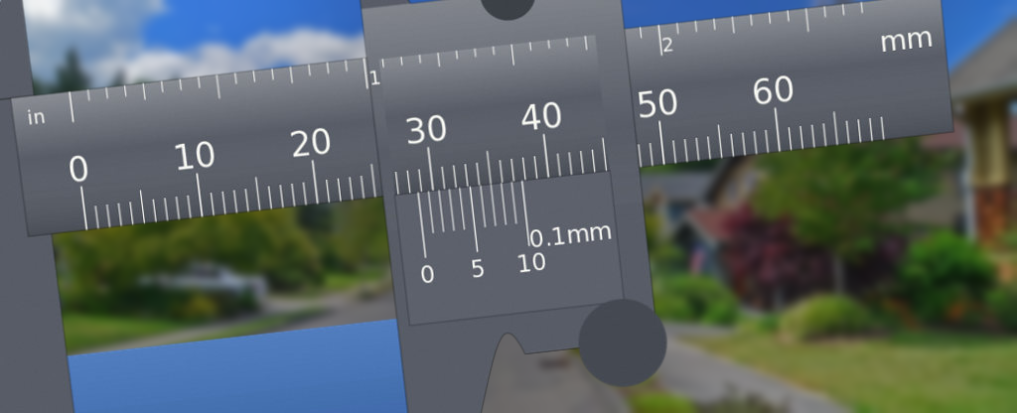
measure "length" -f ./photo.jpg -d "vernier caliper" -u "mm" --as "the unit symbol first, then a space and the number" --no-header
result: mm 28.7
